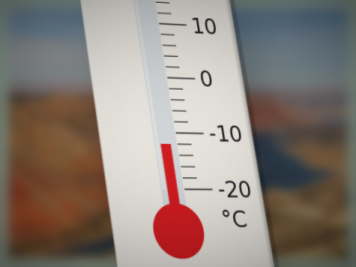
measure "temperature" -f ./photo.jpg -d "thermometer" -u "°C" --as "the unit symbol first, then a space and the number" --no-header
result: °C -12
